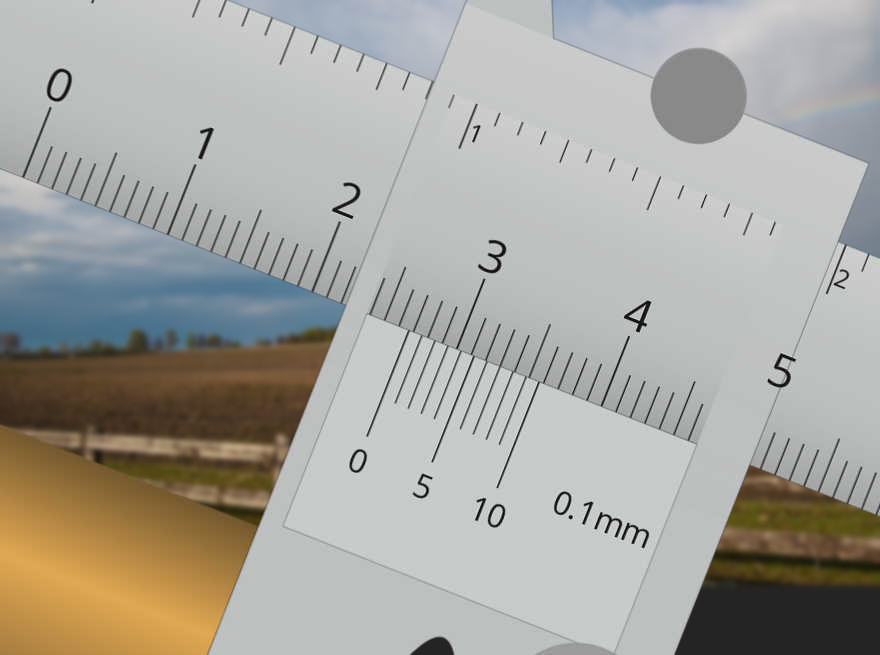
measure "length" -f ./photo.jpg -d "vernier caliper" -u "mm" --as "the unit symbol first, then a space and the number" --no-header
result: mm 26.7
